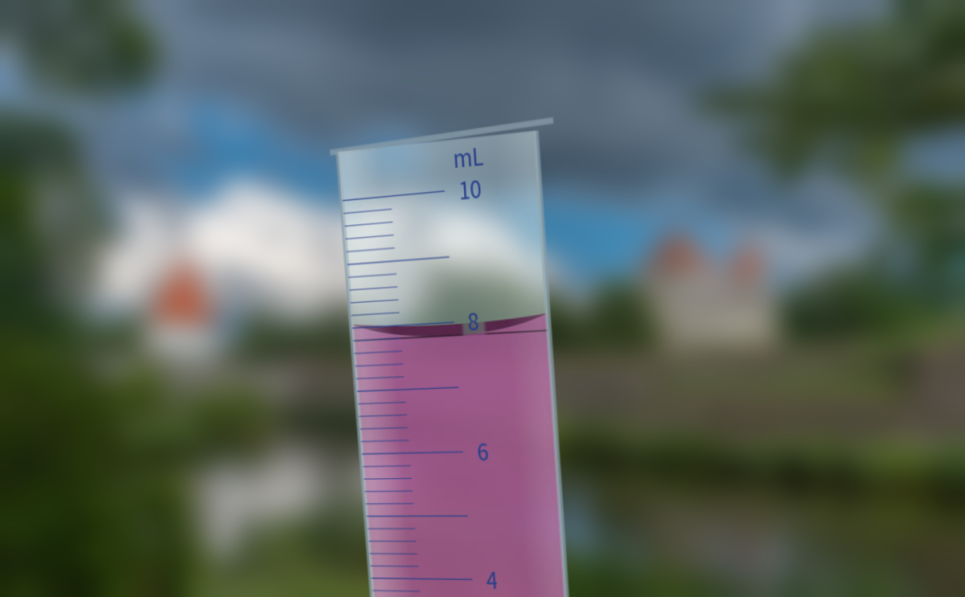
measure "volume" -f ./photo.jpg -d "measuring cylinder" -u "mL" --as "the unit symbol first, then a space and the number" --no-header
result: mL 7.8
